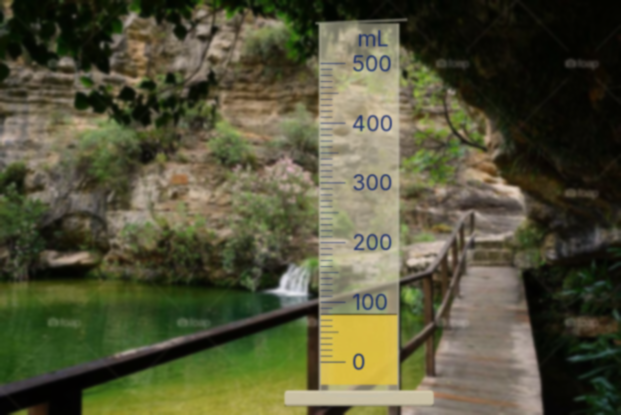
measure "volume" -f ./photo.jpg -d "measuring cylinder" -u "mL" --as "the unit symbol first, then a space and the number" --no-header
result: mL 80
